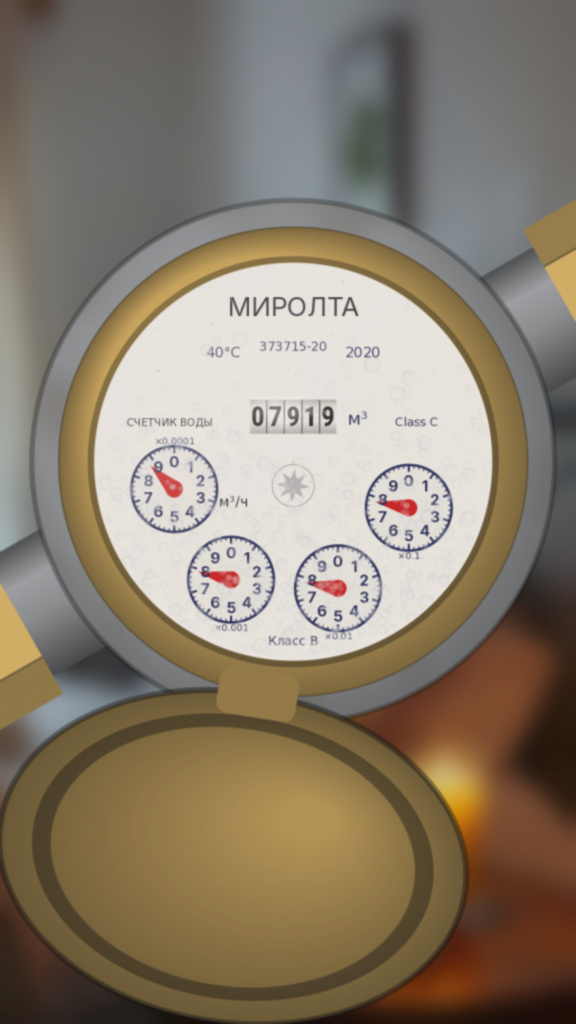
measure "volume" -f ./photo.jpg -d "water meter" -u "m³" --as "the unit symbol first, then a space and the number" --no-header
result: m³ 7919.7778
